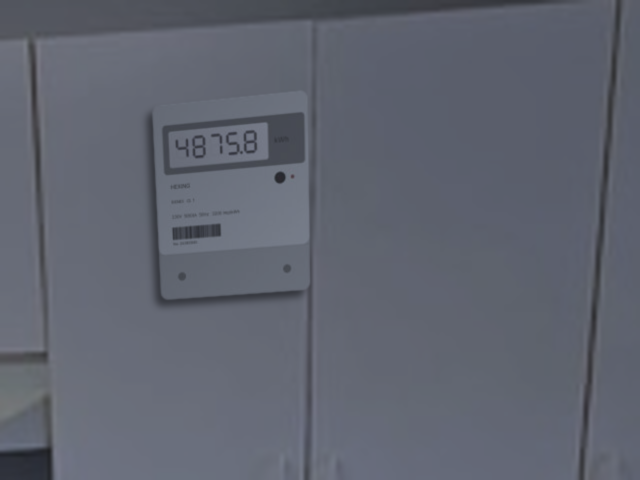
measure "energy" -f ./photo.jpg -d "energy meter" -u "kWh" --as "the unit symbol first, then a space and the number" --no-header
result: kWh 4875.8
